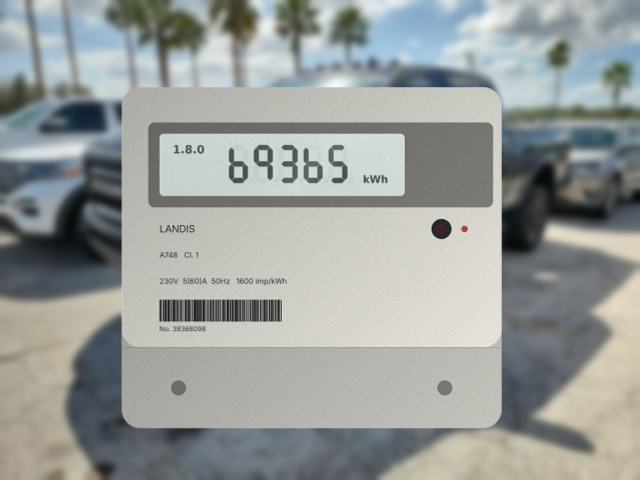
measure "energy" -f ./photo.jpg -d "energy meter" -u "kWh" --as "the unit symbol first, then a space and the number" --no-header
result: kWh 69365
